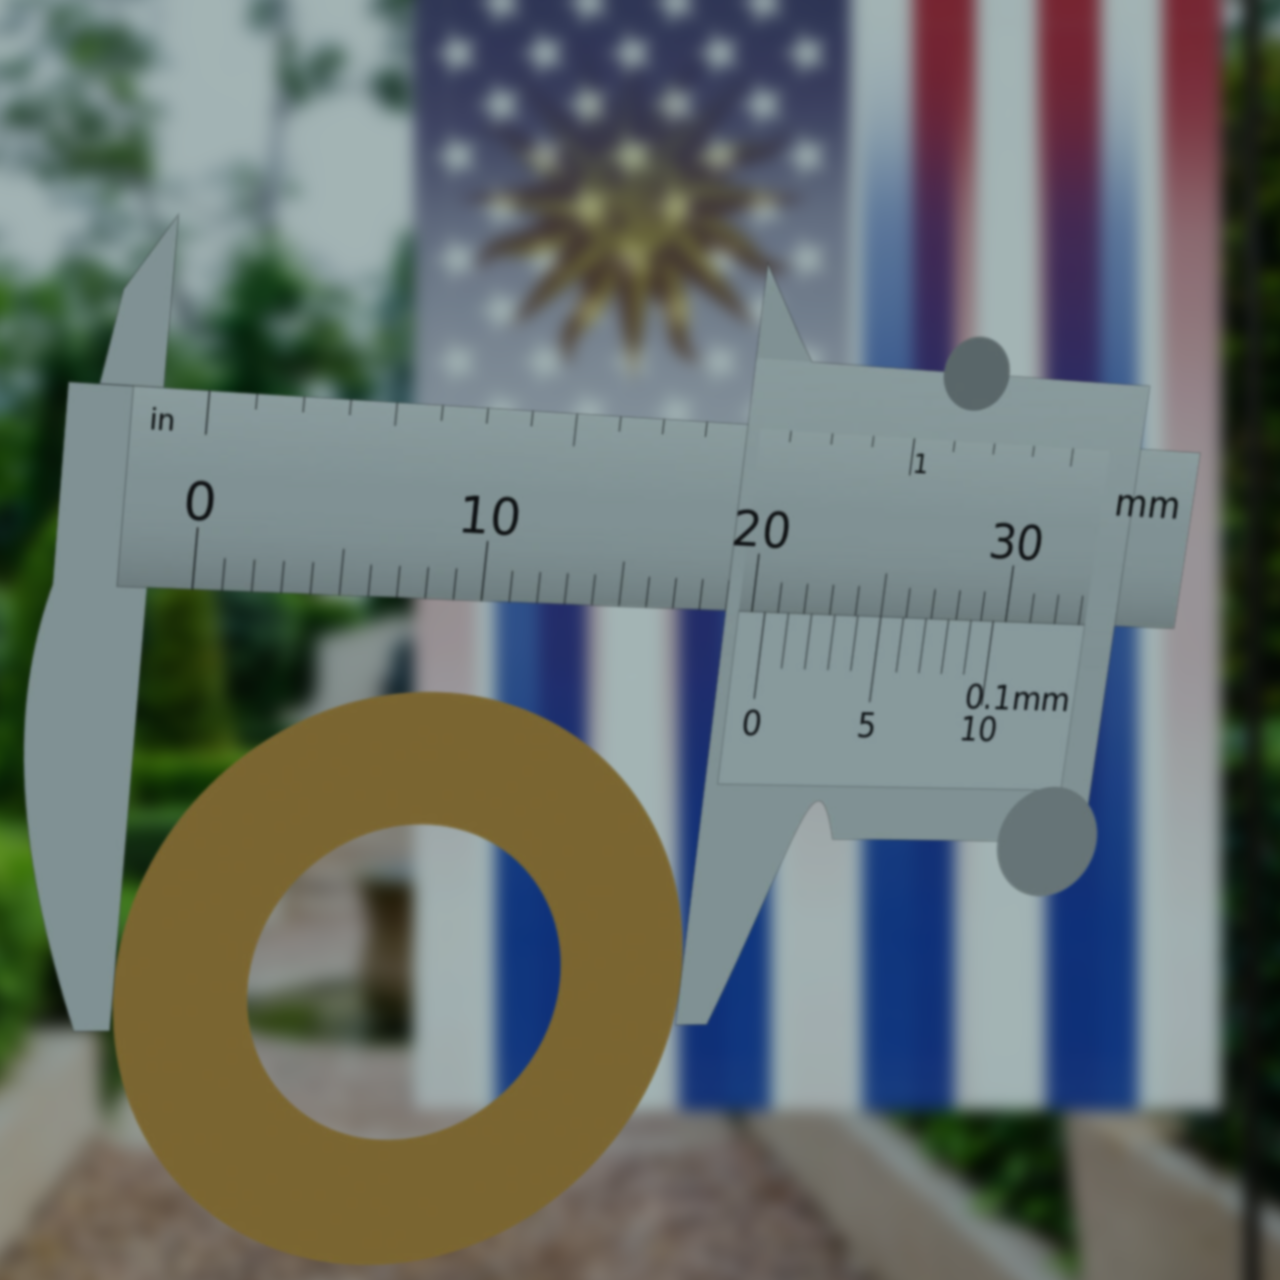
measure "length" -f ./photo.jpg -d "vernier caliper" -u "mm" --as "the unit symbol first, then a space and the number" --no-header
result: mm 20.5
